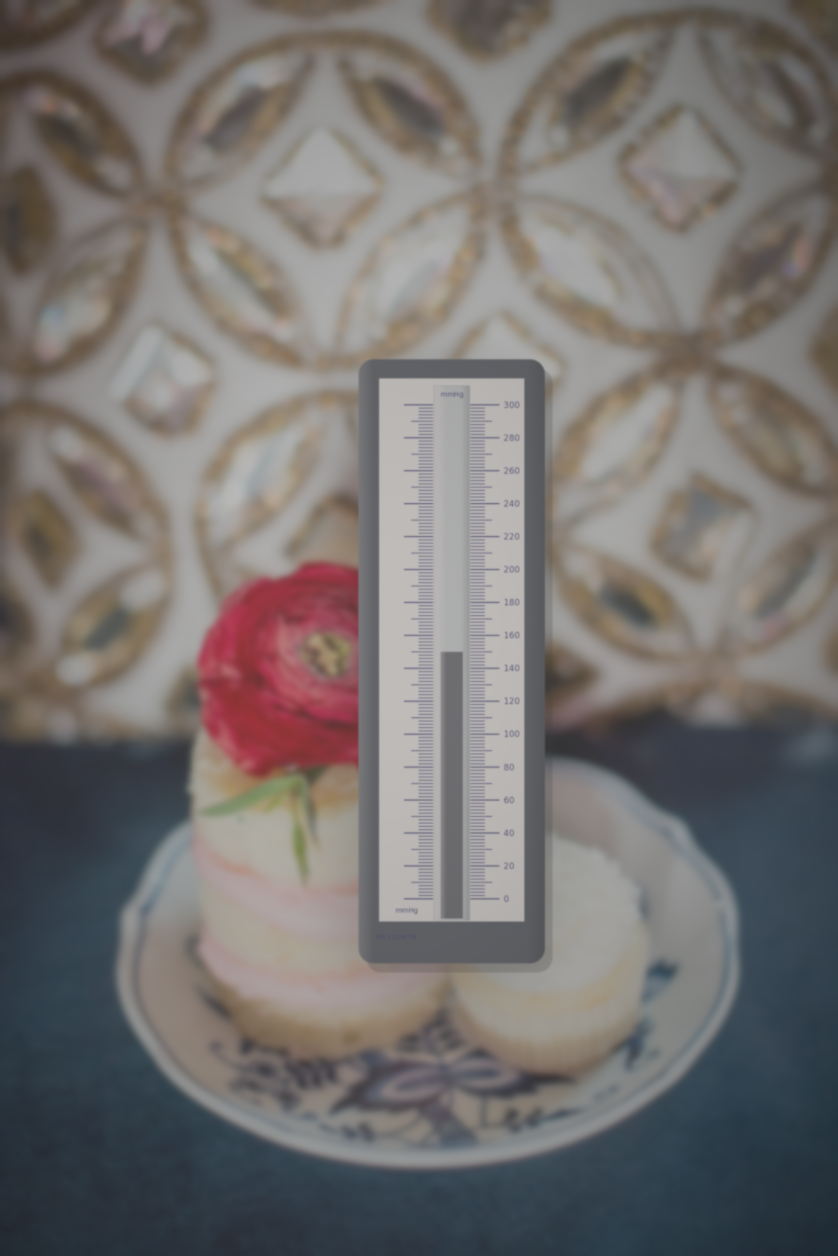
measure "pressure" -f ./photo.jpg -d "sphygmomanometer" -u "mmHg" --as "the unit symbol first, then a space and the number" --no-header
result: mmHg 150
